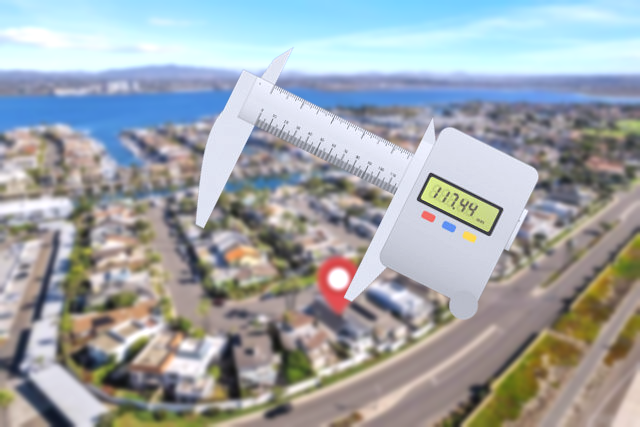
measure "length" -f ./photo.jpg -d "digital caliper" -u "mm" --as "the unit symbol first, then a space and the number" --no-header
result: mm 117.44
